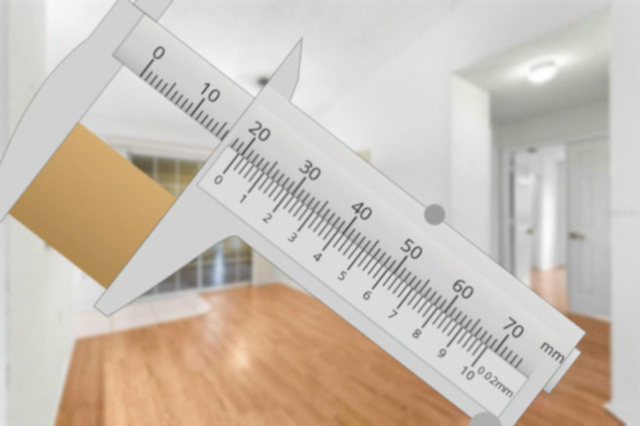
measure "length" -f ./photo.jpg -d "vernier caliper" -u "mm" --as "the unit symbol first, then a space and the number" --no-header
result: mm 19.5
